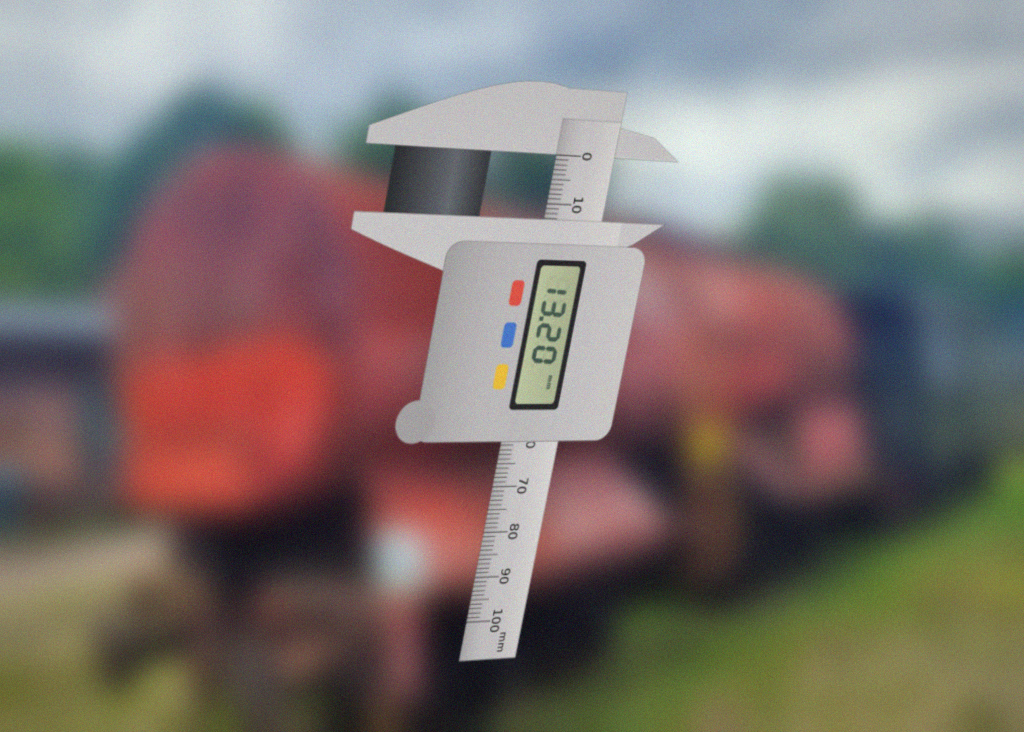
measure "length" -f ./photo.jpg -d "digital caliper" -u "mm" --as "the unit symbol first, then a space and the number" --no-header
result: mm 13.20
